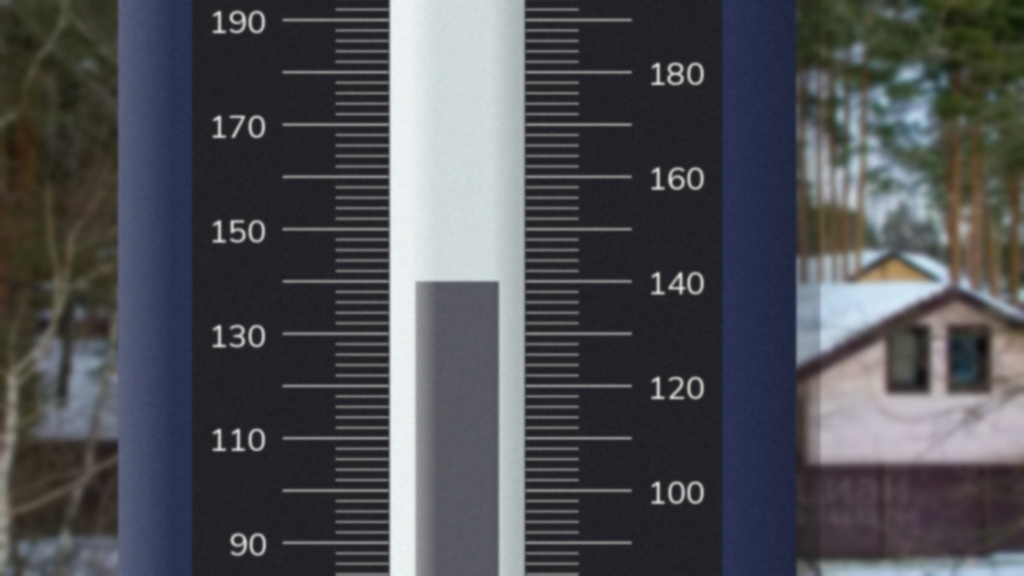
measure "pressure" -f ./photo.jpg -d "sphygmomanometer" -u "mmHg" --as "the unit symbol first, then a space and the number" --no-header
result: mmHg 140
